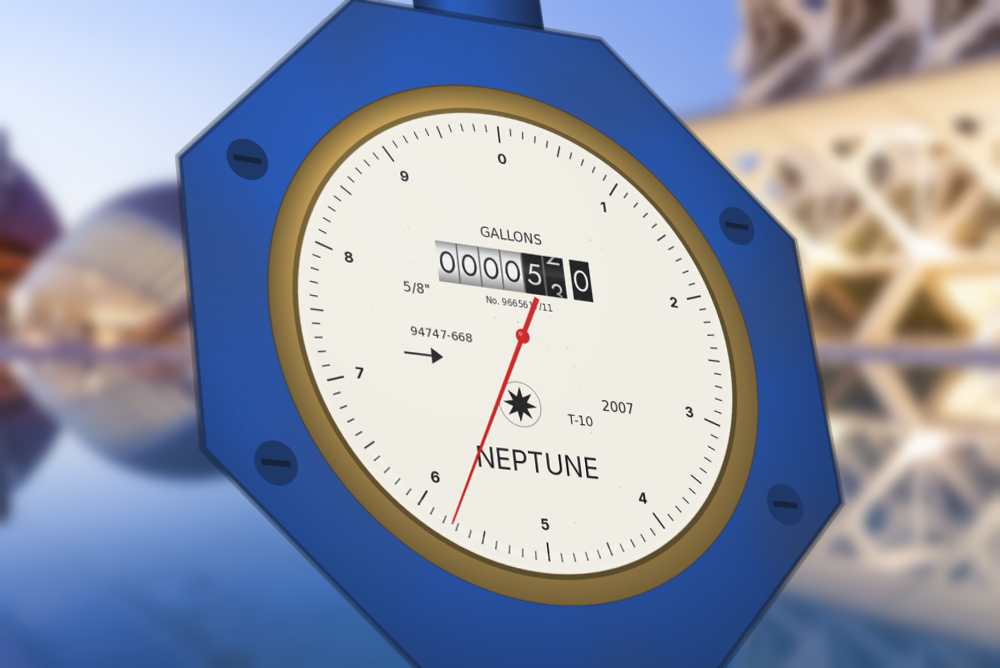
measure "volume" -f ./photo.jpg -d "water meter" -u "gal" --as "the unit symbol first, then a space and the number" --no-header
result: gal 525.7
